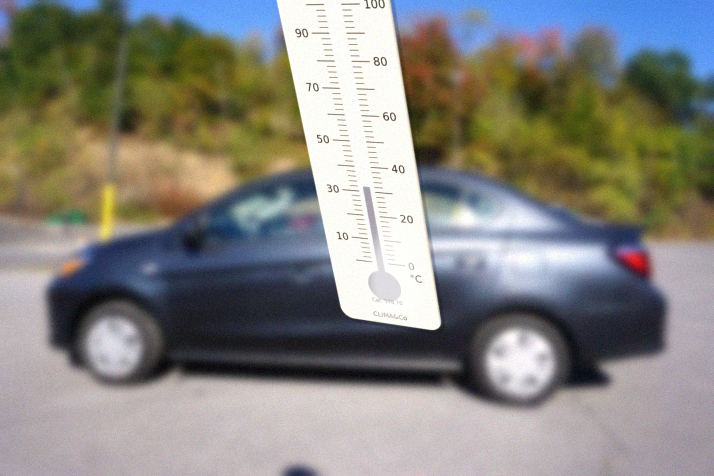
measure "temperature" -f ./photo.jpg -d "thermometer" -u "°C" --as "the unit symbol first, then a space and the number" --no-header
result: °C 32
